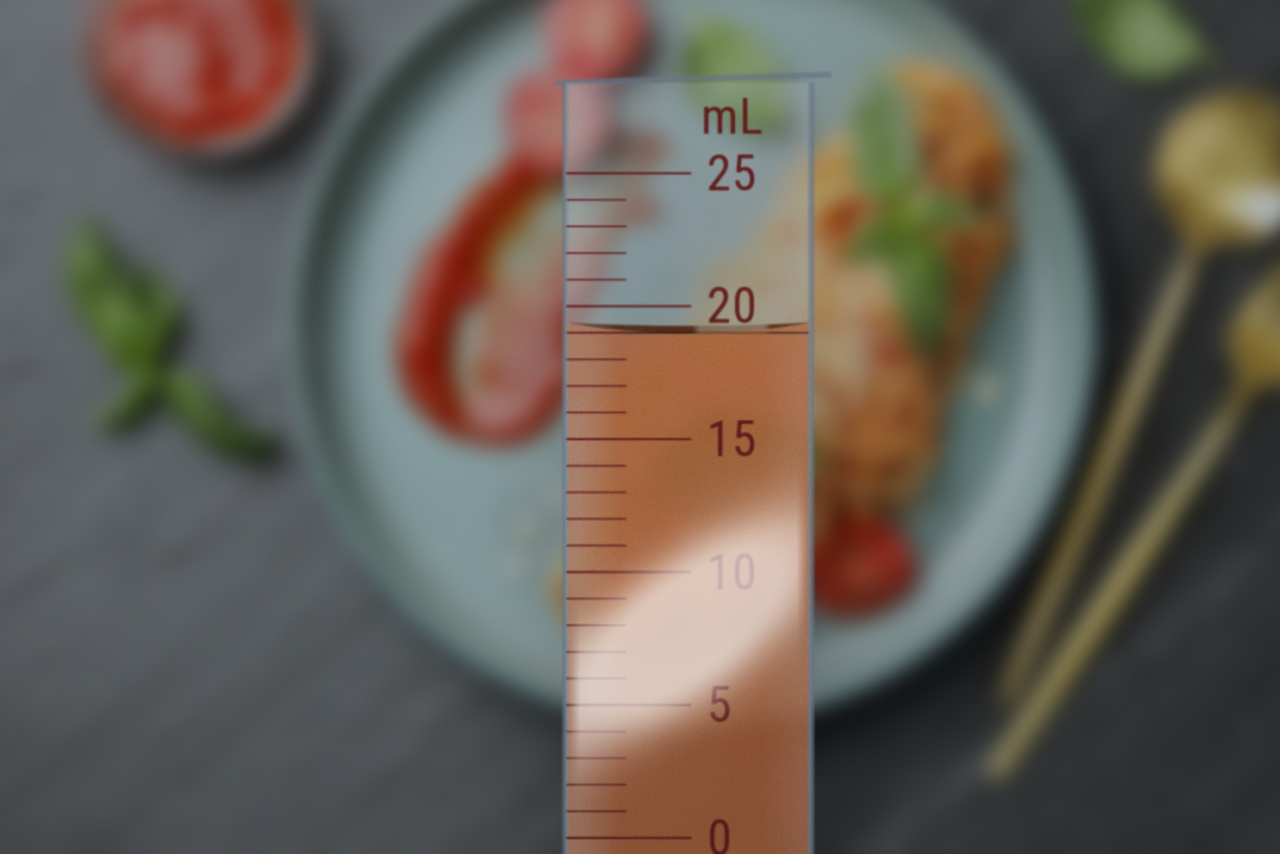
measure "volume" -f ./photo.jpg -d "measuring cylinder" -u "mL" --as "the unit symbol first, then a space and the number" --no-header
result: mL 19
